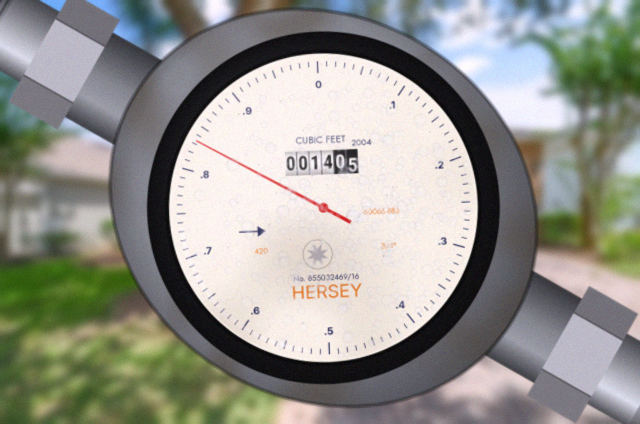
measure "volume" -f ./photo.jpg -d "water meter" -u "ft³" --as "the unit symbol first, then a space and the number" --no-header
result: ft³ 1404.83
